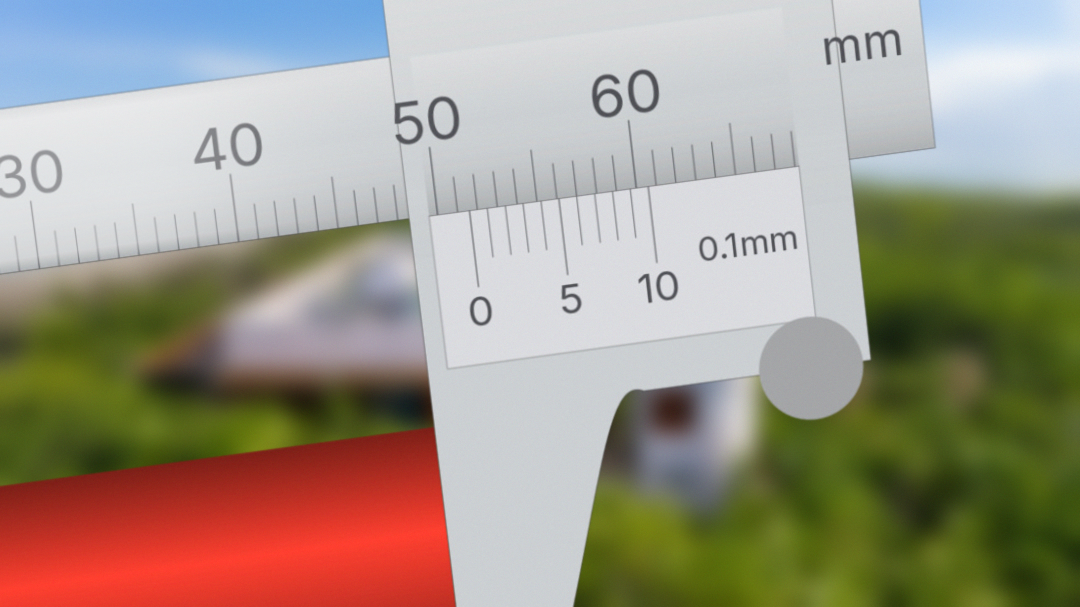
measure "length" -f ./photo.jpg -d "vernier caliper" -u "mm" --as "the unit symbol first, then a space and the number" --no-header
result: mm 51.6
